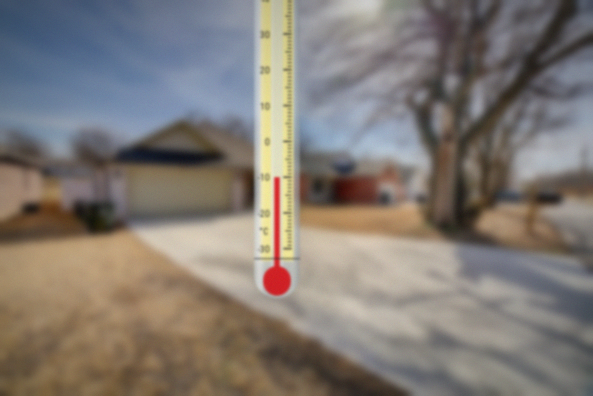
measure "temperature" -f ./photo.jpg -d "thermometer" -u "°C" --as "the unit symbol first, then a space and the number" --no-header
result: °C -10
